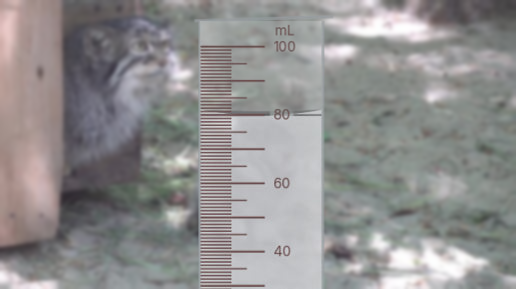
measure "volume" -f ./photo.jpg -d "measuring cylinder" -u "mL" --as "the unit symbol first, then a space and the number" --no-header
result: mL 80
